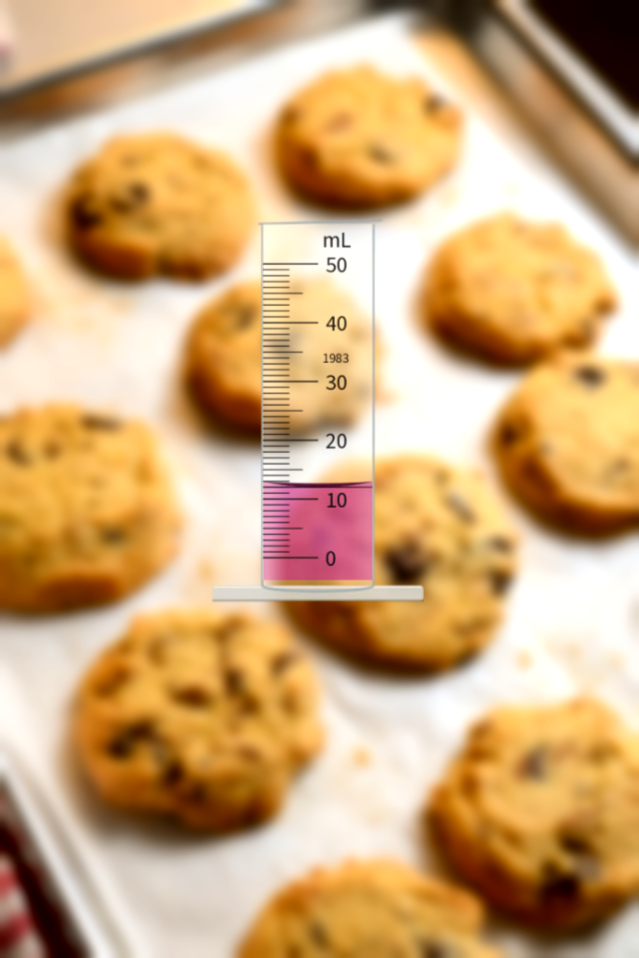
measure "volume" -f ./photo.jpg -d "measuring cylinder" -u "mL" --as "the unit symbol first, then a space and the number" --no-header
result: mL 12
